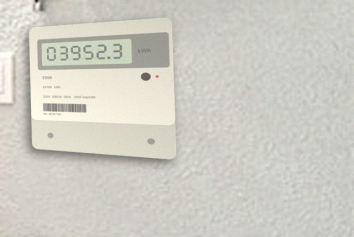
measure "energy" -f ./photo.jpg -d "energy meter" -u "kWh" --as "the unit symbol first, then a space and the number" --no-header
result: kWh 3952.3
